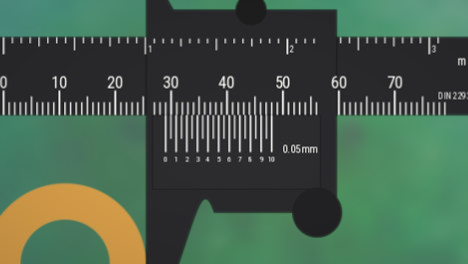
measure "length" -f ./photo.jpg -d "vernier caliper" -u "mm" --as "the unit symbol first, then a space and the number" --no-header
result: mm 29.0
